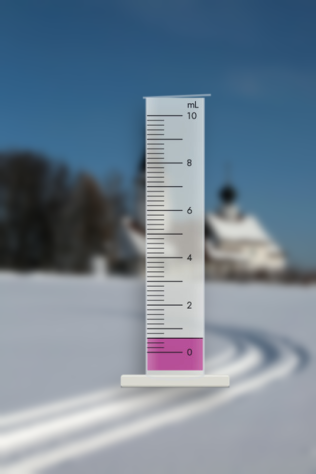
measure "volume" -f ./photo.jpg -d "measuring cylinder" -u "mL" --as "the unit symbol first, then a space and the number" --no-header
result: mL 0.6
